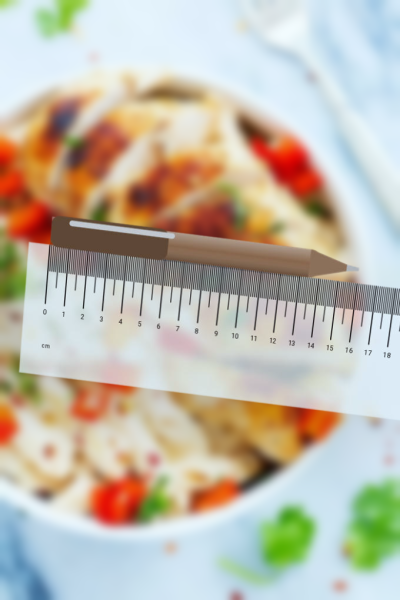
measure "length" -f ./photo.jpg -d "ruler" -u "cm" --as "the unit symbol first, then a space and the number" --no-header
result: cm 16
